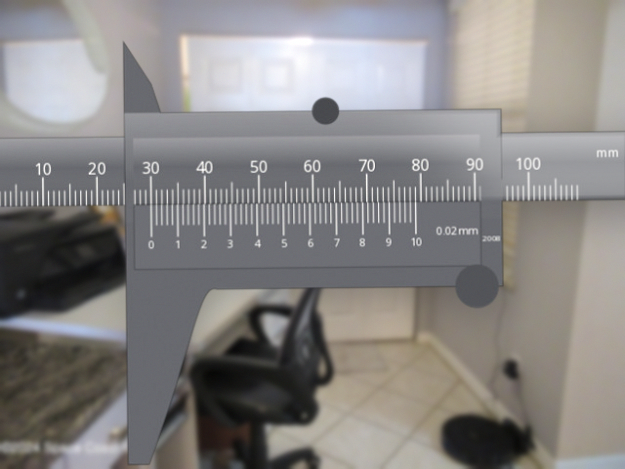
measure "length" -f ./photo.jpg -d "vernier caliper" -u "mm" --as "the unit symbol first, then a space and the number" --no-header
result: mm 30.0
